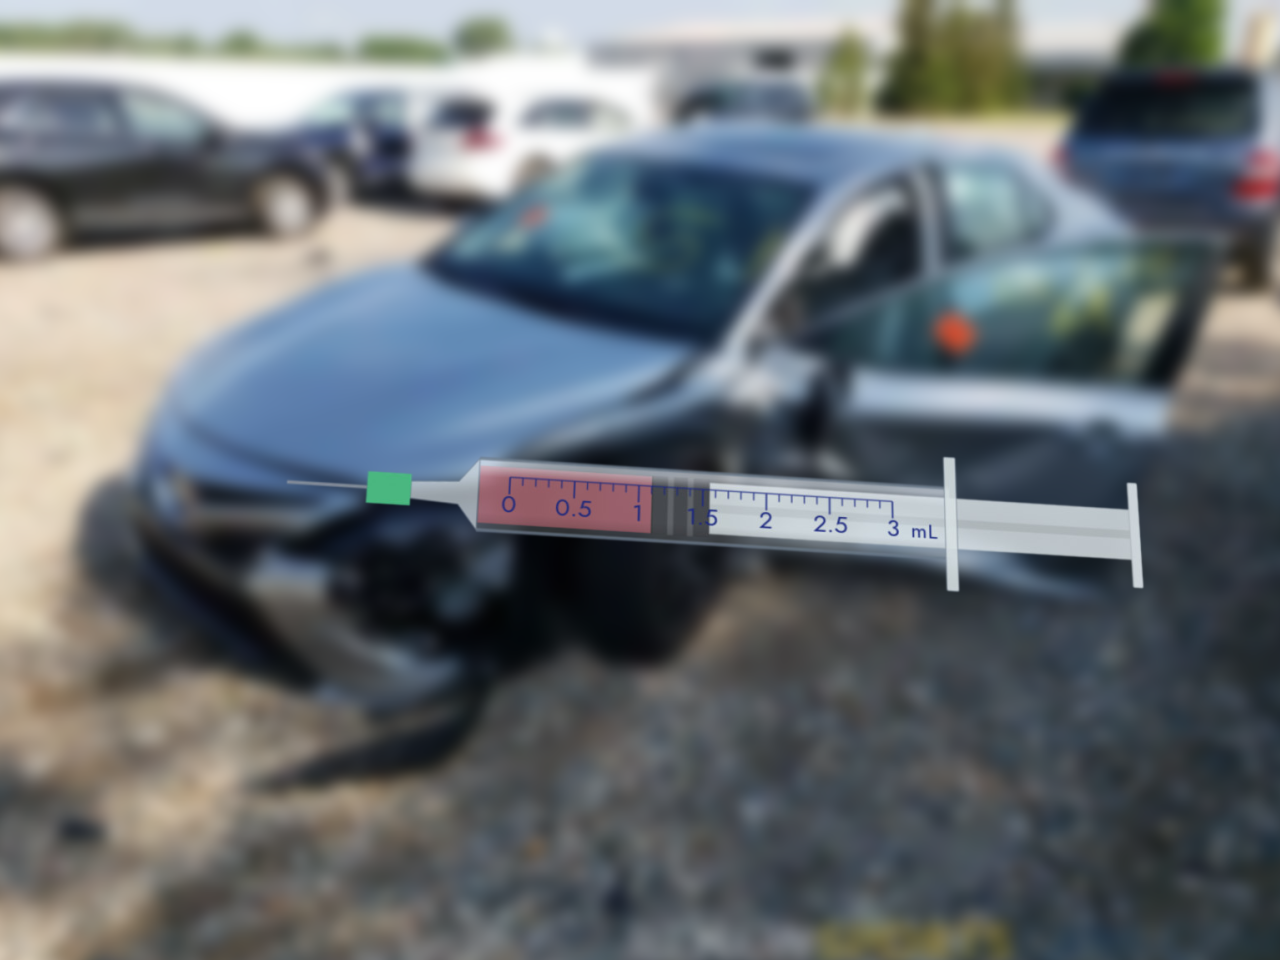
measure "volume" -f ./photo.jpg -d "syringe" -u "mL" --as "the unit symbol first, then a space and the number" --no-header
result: mL 1.1
